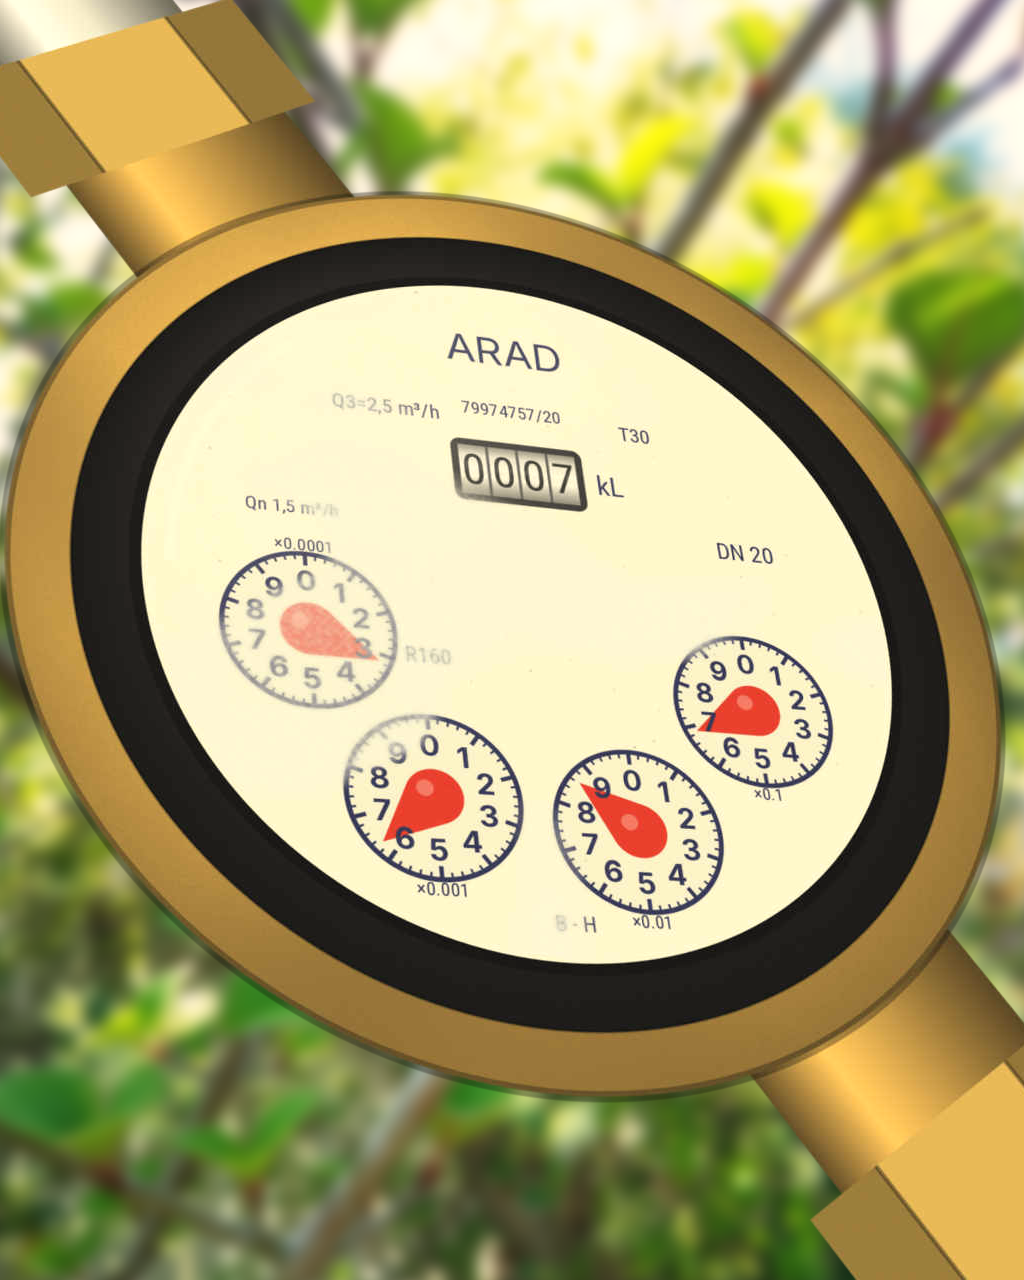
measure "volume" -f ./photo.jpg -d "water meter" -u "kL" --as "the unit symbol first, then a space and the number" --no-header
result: kL 7.6863
